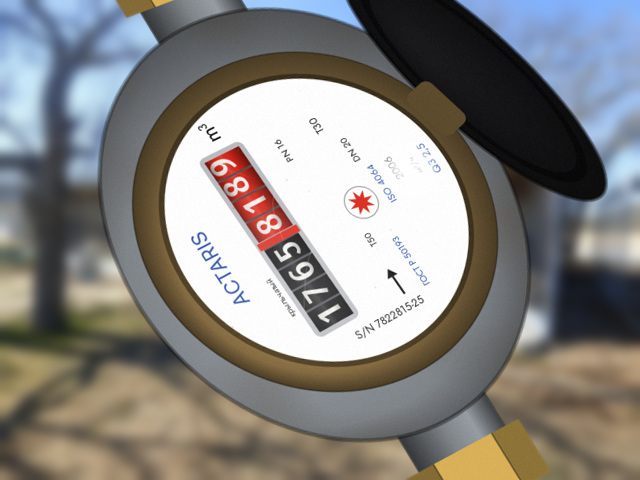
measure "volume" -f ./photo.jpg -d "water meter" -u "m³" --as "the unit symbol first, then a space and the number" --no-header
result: m³ 1765.8189
